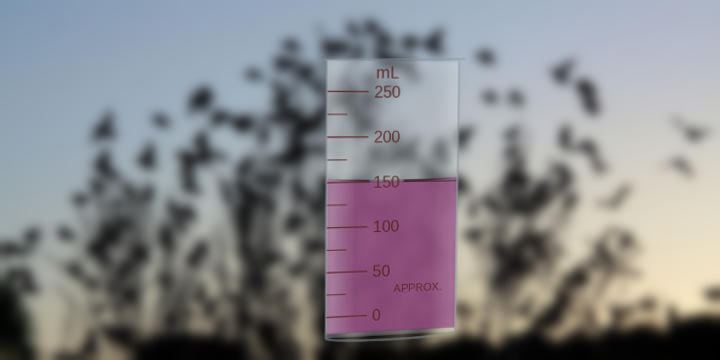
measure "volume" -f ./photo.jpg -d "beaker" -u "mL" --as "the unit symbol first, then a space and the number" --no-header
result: mL 150
